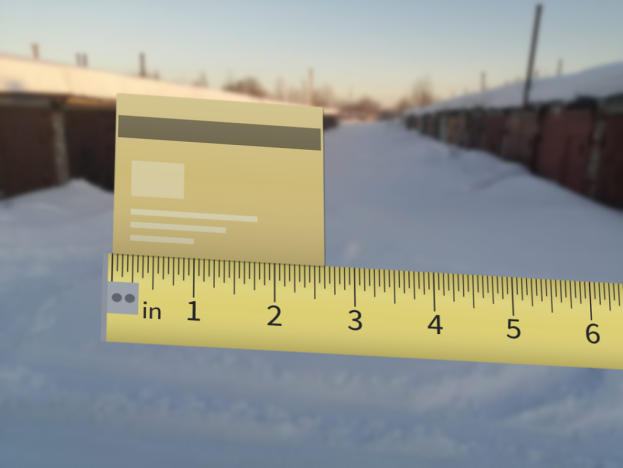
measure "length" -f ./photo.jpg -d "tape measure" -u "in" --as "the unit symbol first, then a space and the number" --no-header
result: in 2.625
